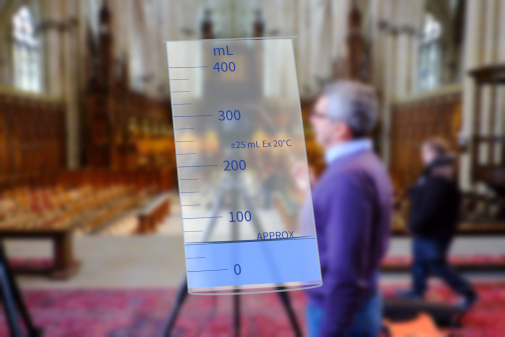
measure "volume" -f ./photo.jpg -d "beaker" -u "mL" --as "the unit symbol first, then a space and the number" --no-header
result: mL 50
